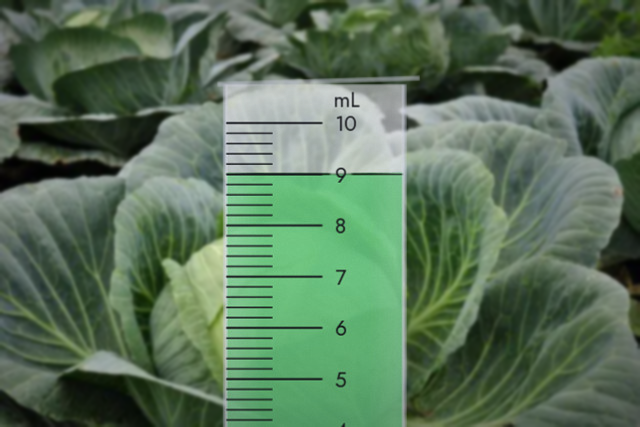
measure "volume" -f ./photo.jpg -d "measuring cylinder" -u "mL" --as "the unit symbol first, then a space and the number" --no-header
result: mL 9
